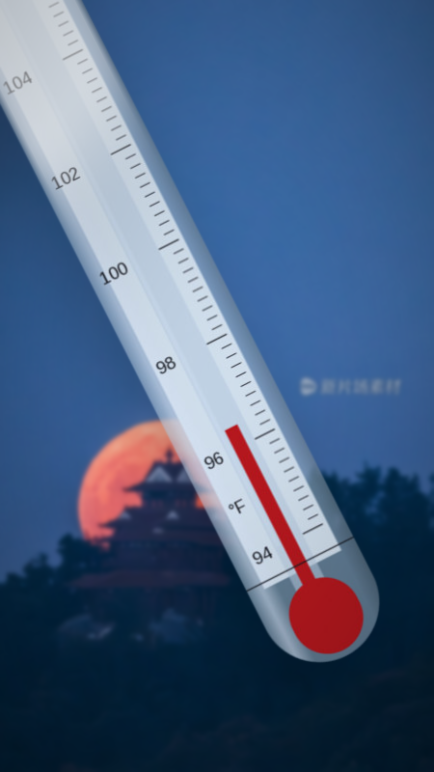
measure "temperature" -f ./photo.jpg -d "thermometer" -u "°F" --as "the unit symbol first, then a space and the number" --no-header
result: °F 96.4
